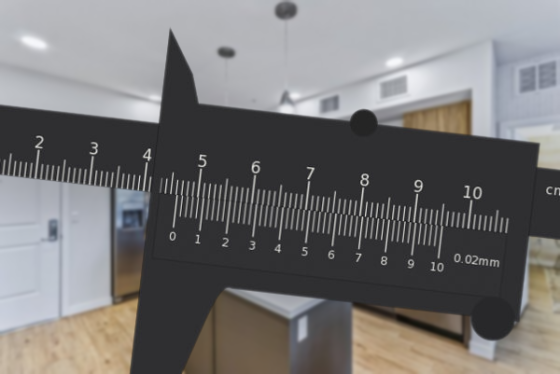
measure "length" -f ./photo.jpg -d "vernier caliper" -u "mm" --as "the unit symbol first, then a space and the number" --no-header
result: mm 46.2
